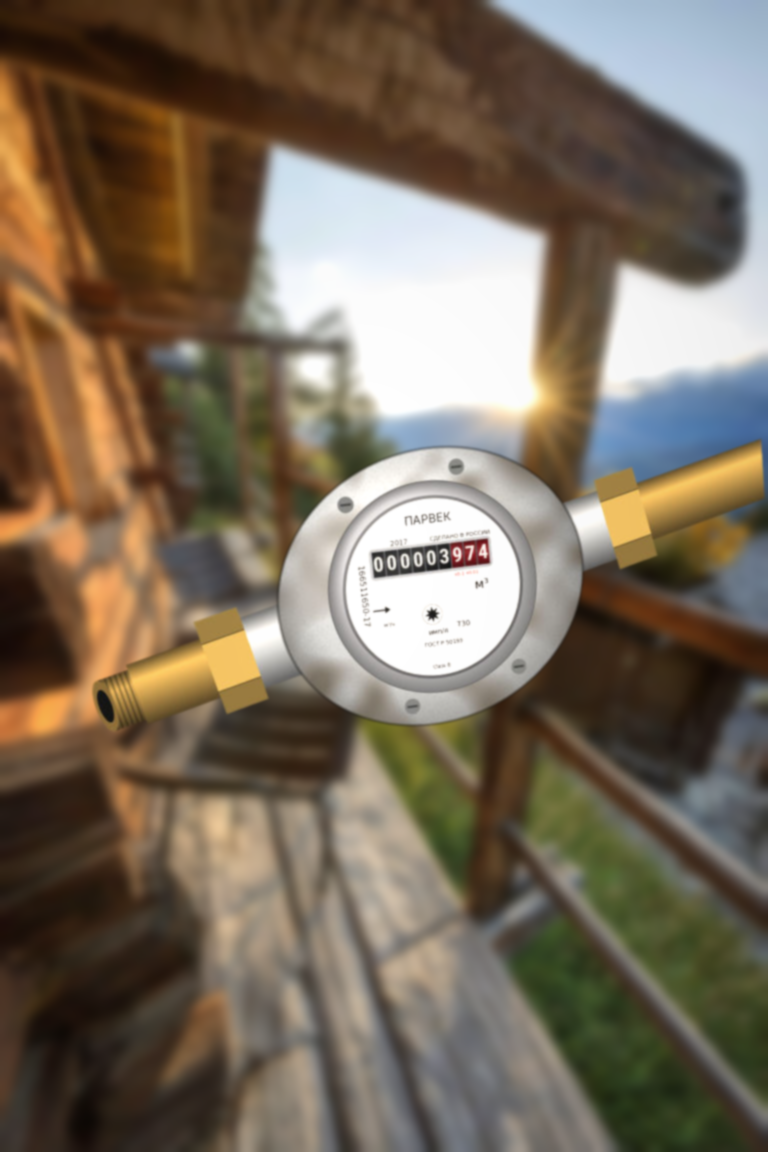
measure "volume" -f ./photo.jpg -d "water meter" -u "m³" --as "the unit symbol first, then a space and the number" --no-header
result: m³ 3.974
